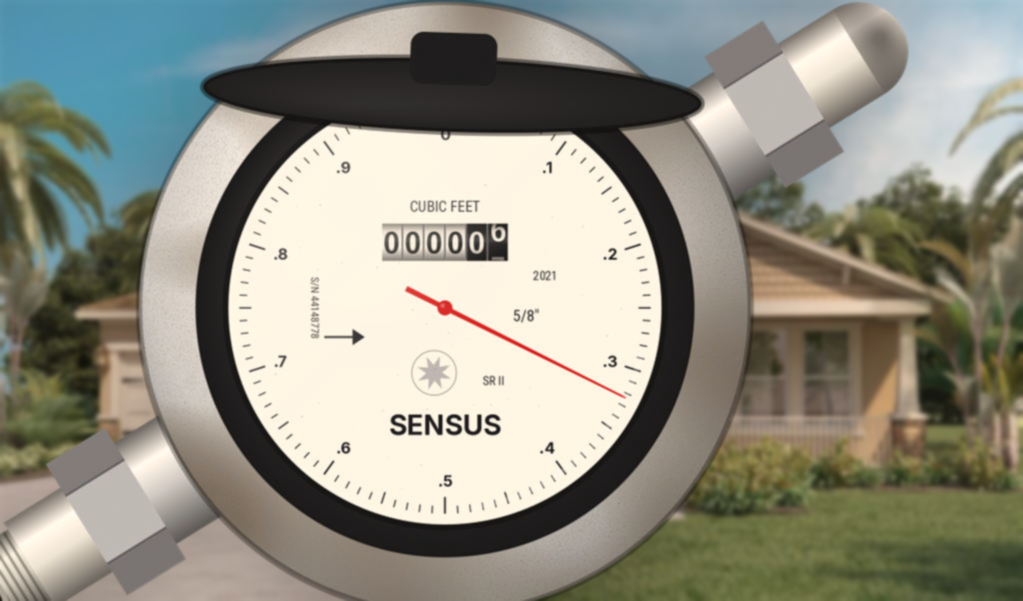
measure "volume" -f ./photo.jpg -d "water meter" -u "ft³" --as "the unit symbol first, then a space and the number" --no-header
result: ft³ 6.32
